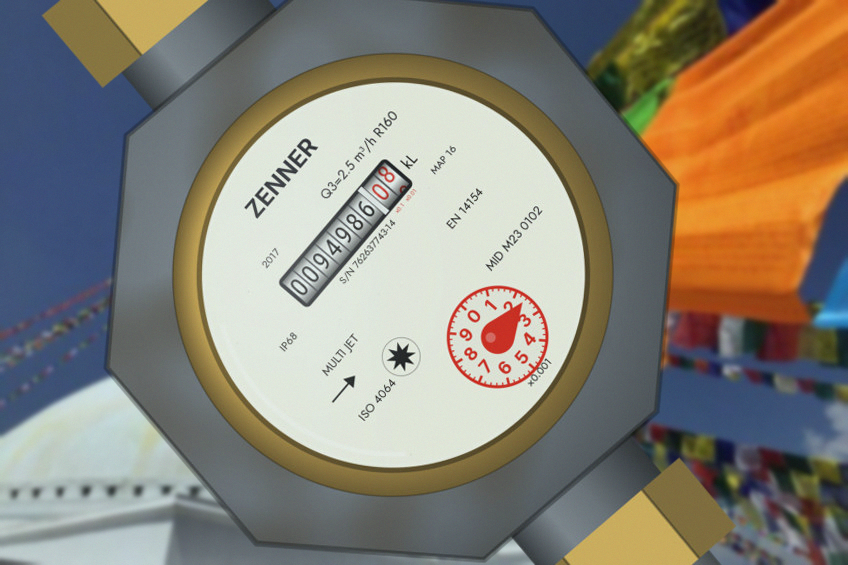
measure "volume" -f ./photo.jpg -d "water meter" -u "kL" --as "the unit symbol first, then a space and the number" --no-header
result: kL 94986.082
